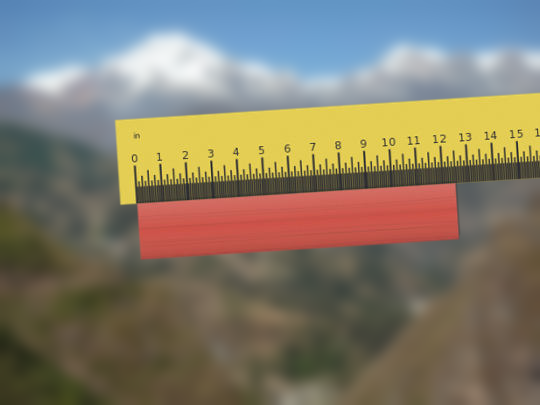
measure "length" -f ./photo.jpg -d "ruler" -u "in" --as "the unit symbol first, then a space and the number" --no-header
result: in 12.5
